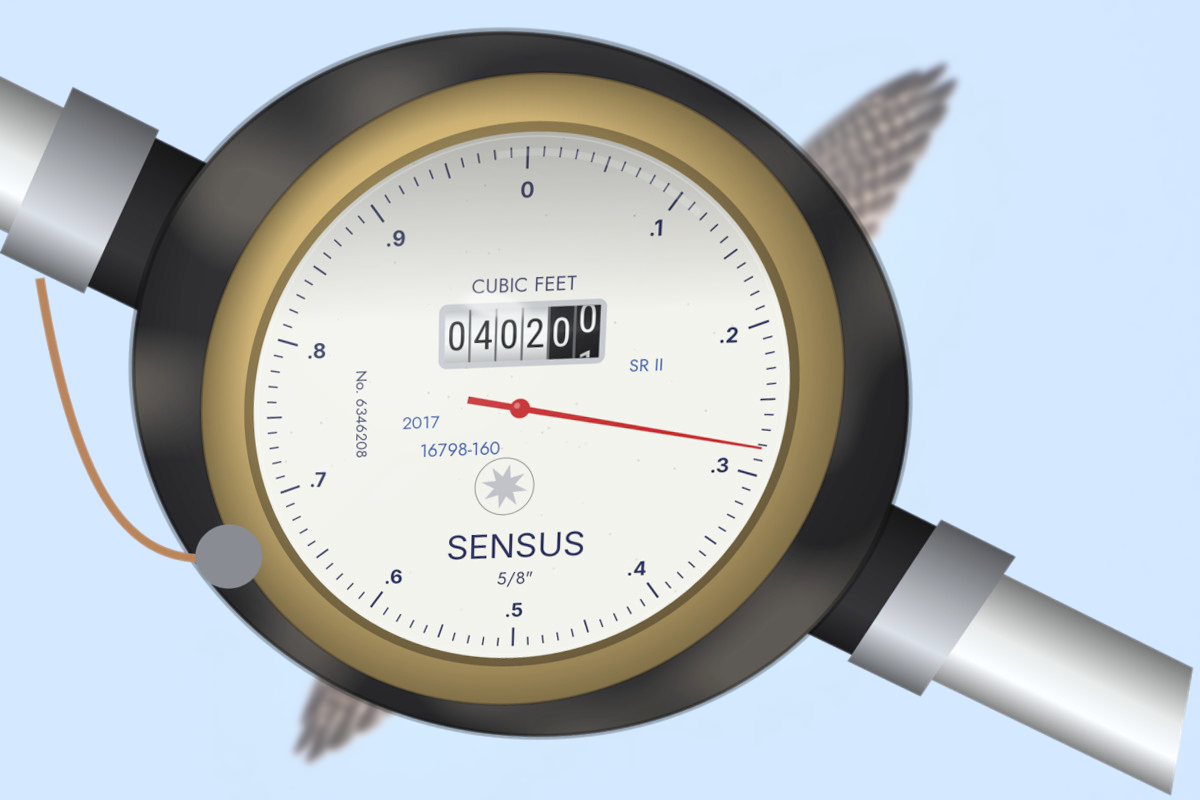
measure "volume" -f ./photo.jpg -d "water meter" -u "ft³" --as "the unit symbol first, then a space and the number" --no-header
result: ft³ 40200.28
